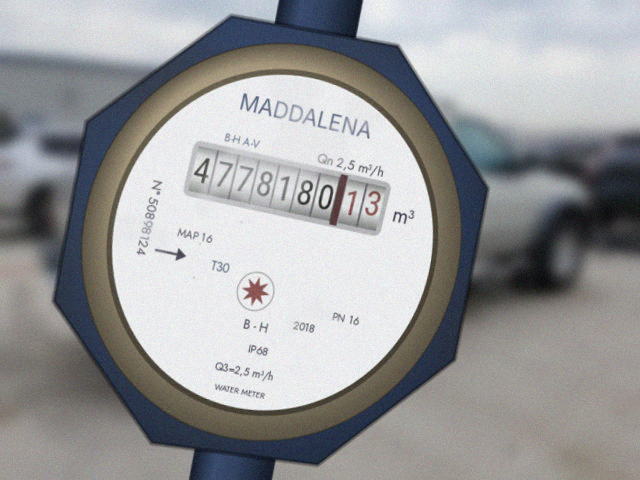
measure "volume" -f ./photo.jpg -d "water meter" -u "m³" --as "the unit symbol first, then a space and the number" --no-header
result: m³ 4778180.13
